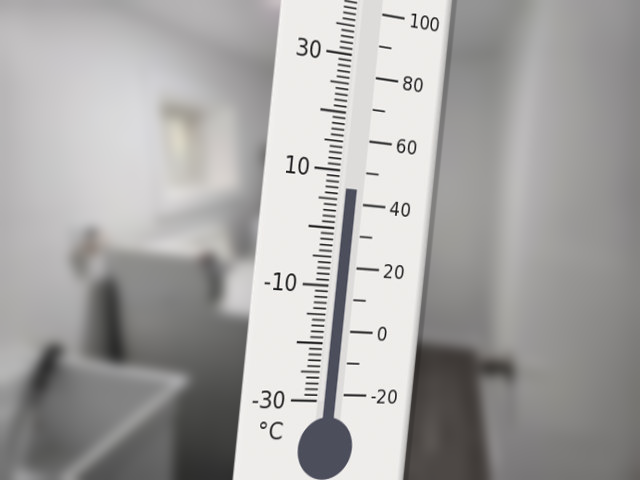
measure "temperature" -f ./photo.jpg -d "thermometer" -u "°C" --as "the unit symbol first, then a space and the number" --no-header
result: °C 7
